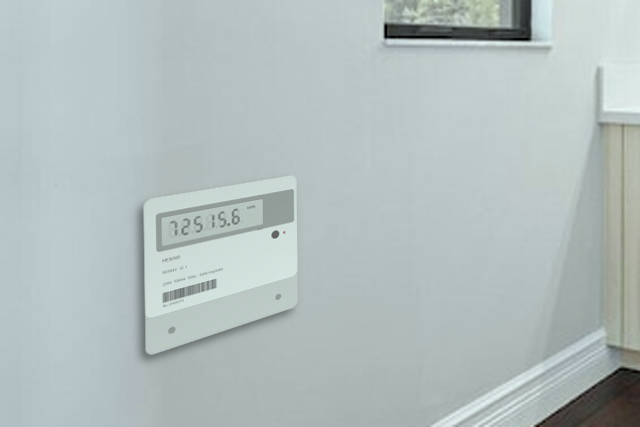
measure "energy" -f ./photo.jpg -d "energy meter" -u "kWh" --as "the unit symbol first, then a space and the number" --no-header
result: kWh 72515.6
